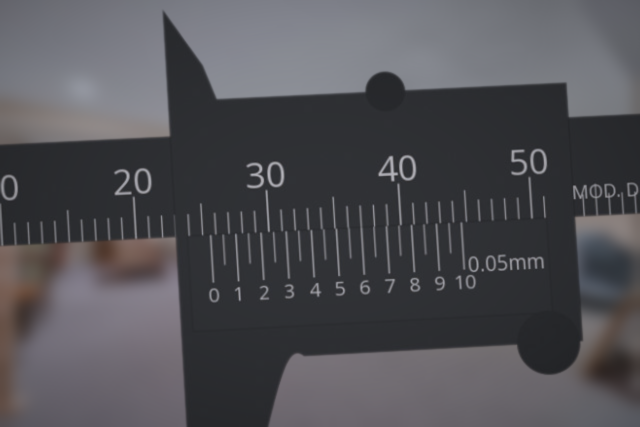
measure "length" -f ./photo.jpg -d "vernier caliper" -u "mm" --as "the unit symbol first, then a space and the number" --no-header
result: mm 25.6
